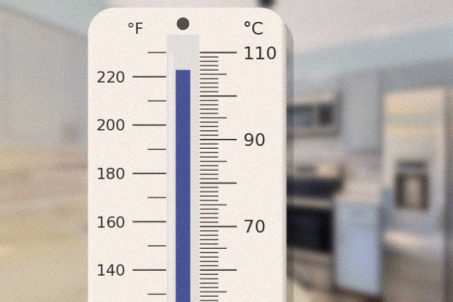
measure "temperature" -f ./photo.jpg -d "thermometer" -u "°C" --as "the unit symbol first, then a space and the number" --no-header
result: °C 106
